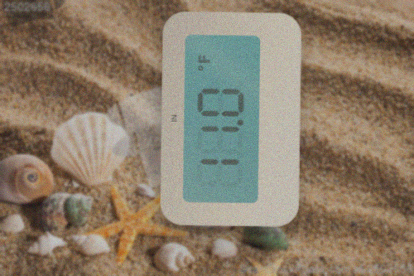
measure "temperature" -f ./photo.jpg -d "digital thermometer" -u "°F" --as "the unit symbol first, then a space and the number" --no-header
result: °F 11.0
